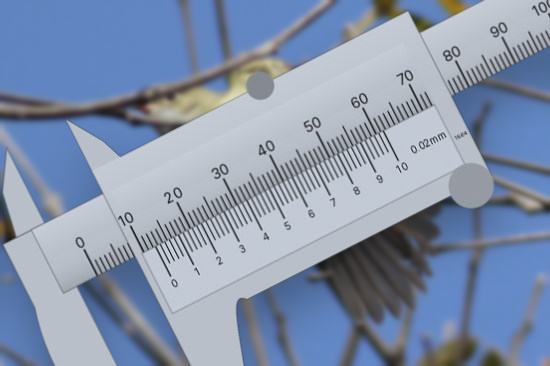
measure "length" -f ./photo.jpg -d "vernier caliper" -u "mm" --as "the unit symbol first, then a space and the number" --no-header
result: mm 12.5
